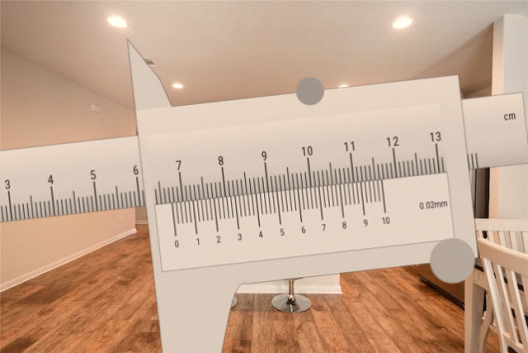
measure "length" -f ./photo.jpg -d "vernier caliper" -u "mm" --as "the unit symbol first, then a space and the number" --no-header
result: mm 67.5
